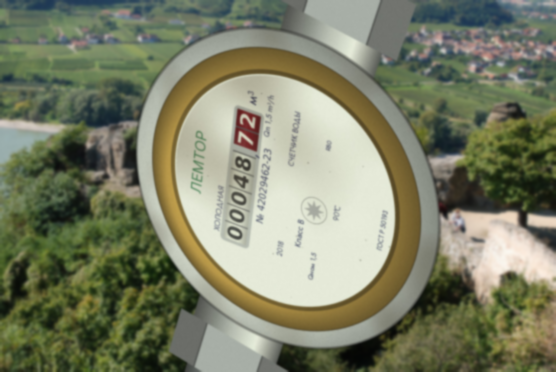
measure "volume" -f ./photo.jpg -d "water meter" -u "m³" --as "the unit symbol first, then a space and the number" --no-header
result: m³ 48.72
